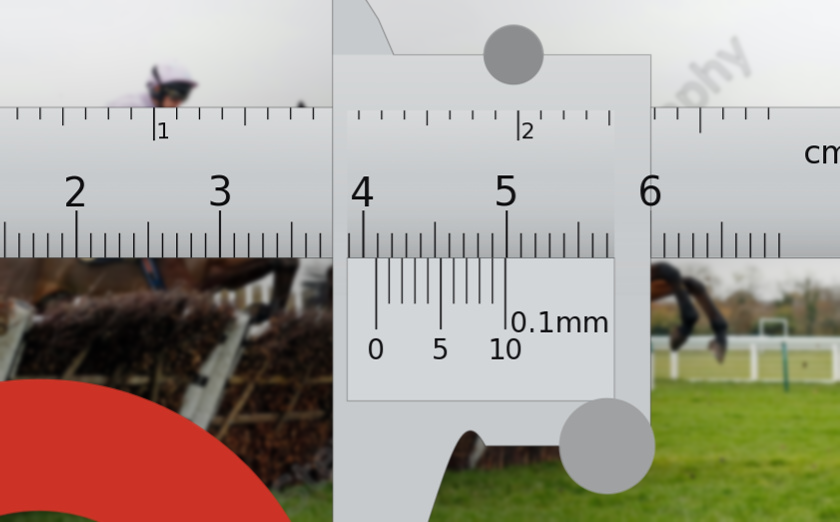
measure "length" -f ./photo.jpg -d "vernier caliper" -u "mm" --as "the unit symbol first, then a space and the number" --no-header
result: mm 40.9
